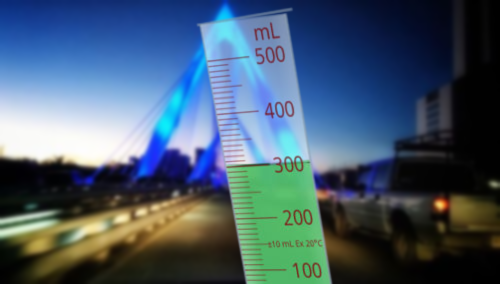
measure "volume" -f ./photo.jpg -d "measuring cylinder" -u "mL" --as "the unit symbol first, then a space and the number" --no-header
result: mL 300
